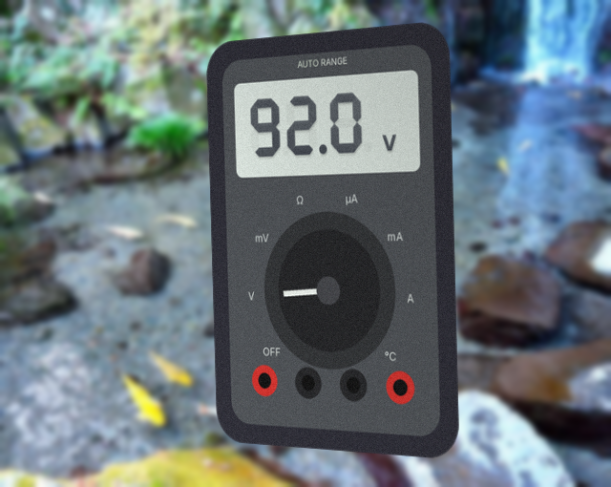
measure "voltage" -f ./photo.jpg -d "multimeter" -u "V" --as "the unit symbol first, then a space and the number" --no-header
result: V 92.0
